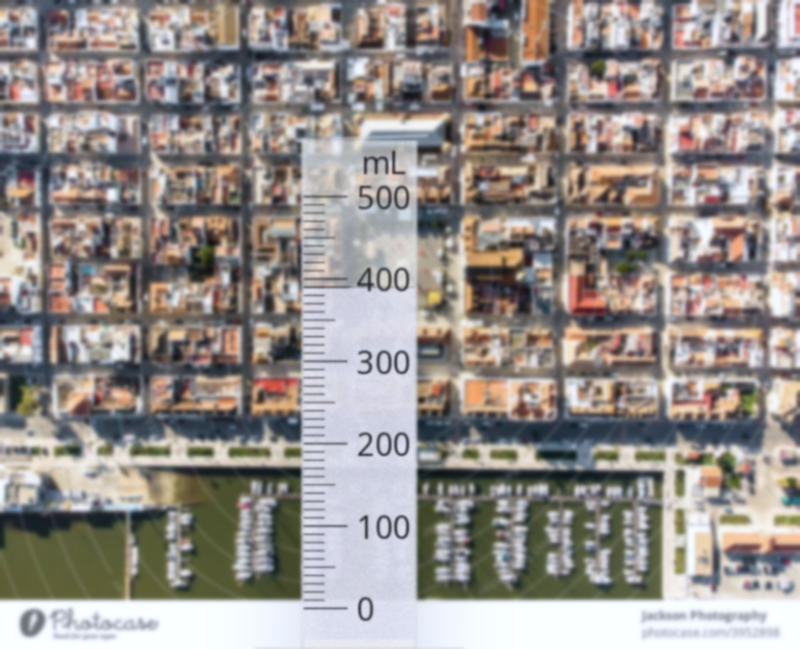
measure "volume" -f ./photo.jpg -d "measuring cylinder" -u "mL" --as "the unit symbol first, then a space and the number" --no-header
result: mL 390
